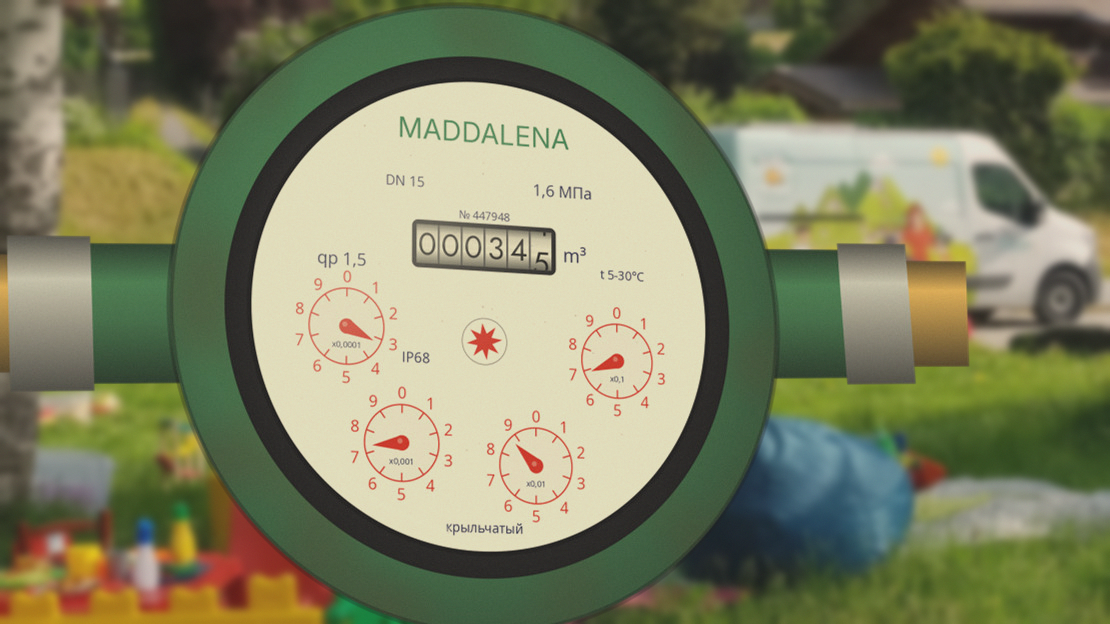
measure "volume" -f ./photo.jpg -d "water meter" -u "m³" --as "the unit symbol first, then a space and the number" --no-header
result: m³ 344.6873
